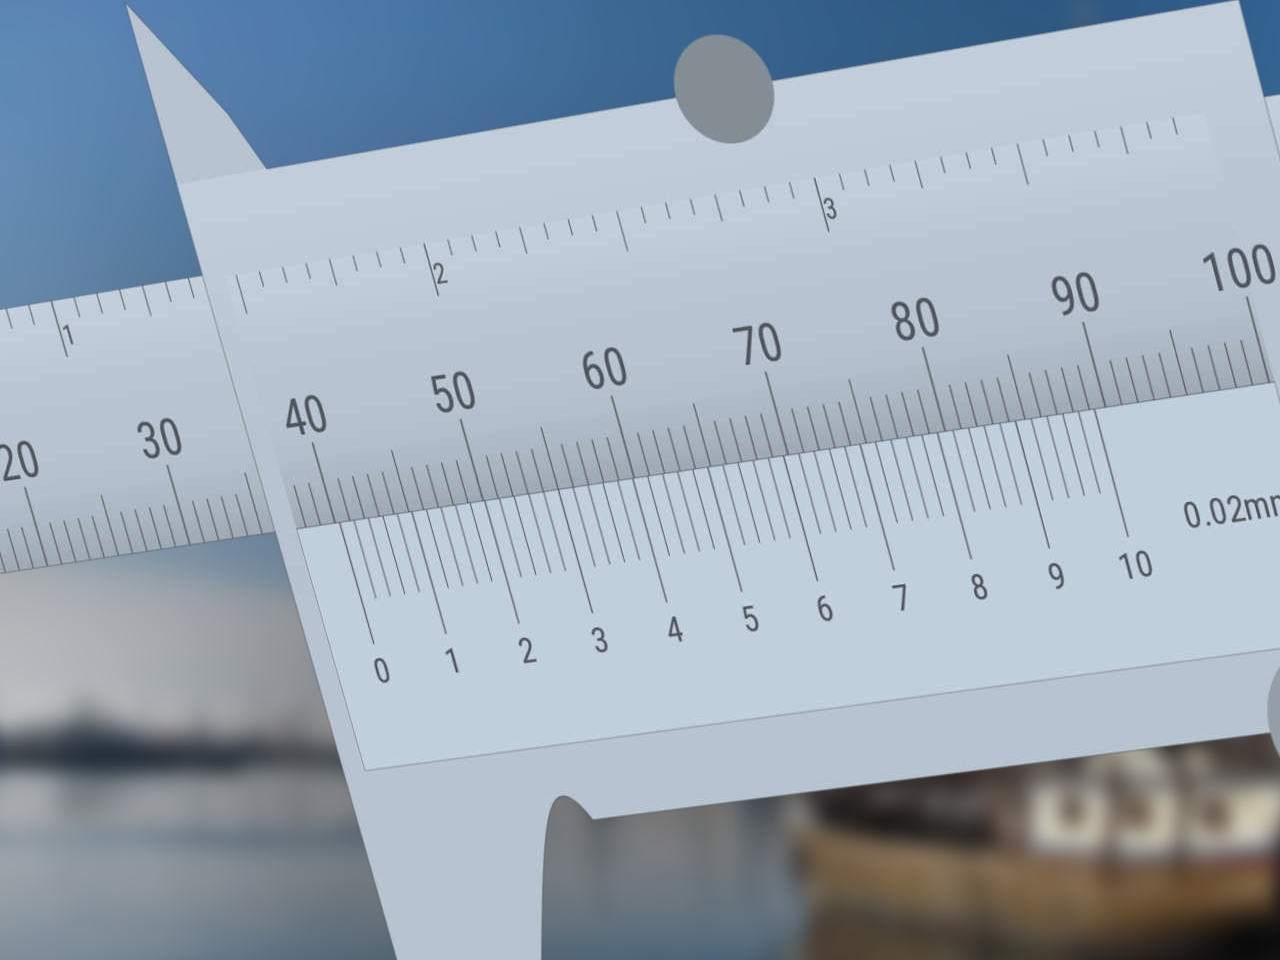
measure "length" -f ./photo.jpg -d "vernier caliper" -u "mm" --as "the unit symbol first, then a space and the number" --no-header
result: mm 40.3
